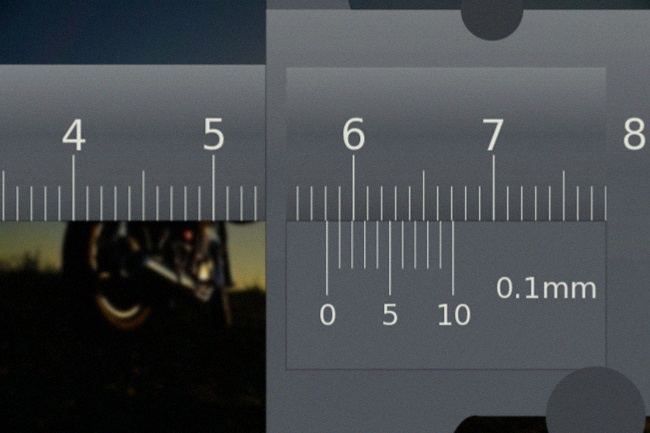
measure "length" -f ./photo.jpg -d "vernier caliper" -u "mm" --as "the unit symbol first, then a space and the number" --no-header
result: mm 58.1
